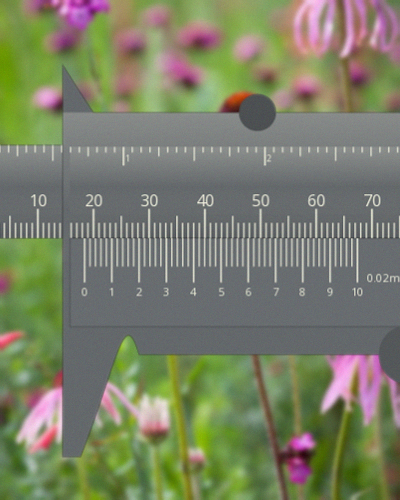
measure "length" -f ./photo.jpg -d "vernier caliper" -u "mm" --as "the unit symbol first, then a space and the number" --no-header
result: mm 18.4
